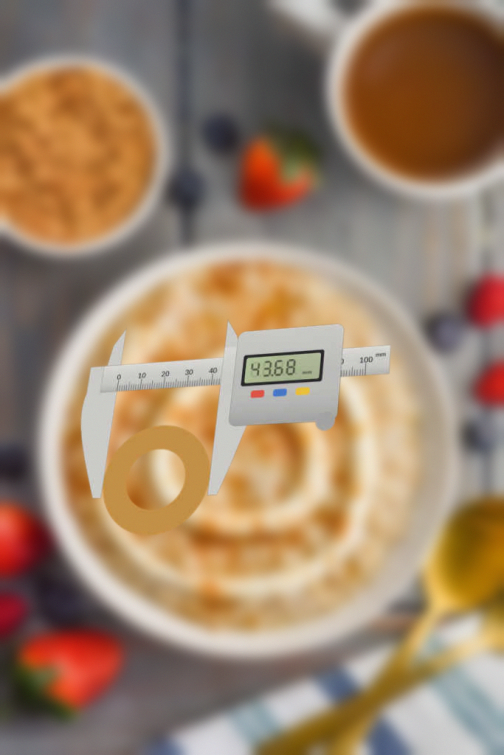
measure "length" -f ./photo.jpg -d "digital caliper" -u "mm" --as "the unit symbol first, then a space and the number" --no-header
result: mm 43.68
